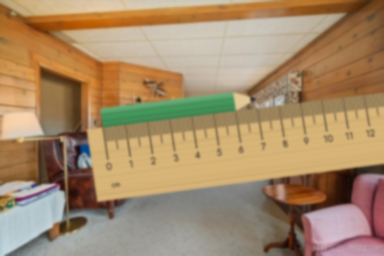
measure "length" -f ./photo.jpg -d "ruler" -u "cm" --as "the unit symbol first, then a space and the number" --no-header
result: cm 7
